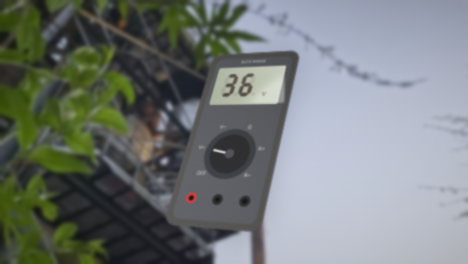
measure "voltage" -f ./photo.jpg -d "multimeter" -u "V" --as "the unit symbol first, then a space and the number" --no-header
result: V 36
